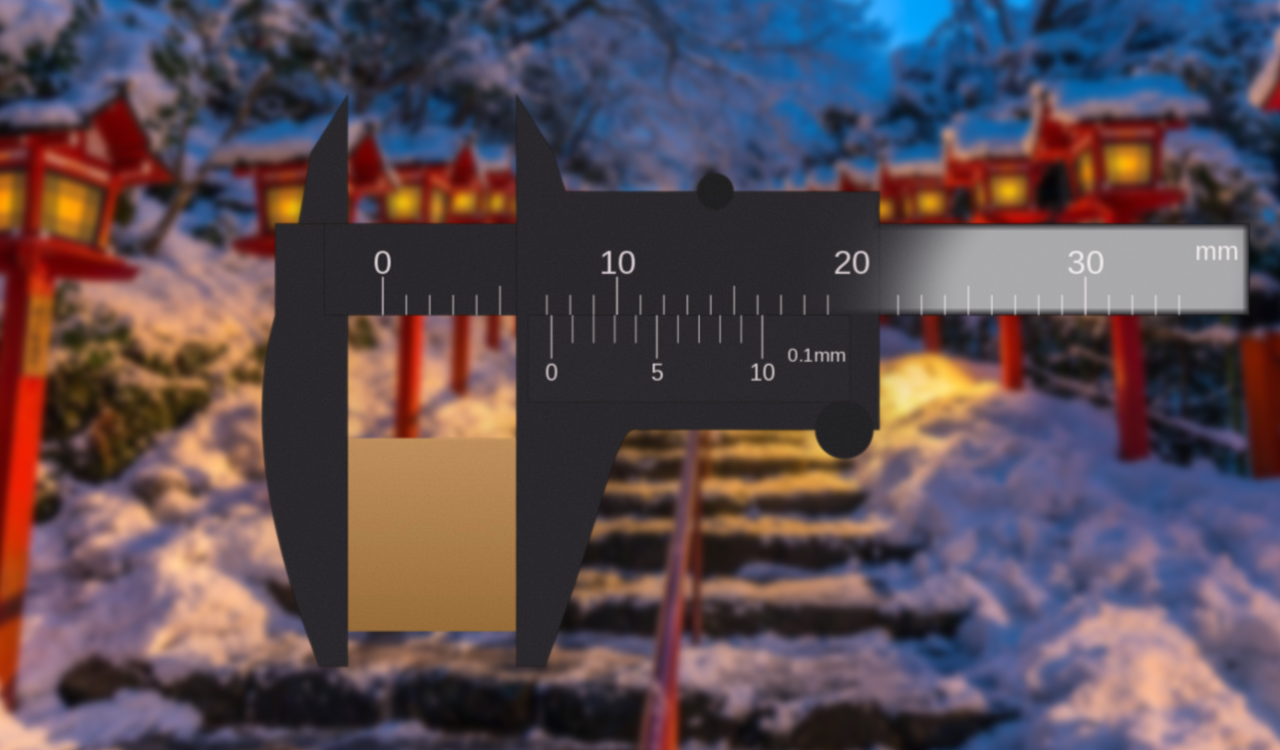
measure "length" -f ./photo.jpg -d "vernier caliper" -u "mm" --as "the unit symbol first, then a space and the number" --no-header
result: mm 7.2
